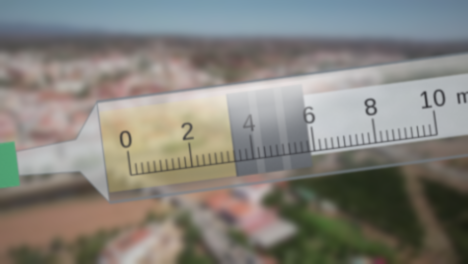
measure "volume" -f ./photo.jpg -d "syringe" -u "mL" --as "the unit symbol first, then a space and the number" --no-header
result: mL 3.4
